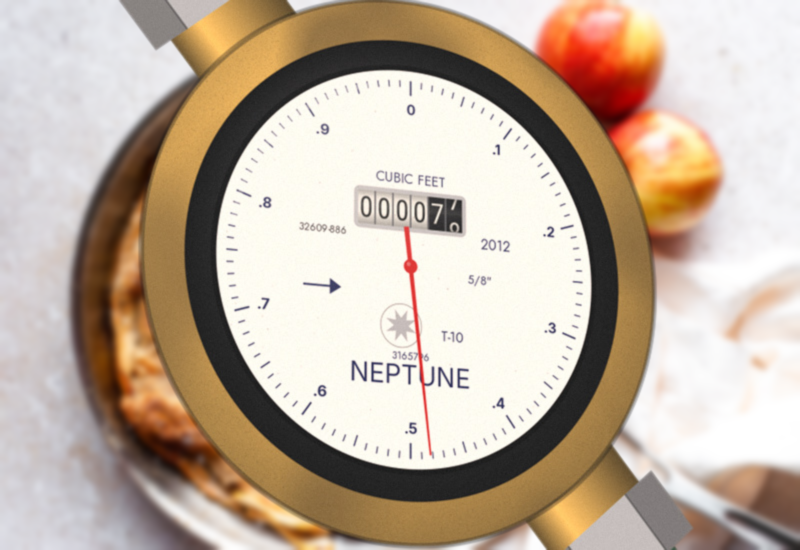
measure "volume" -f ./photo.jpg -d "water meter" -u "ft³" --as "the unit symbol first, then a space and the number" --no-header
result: ft³ 77.48
